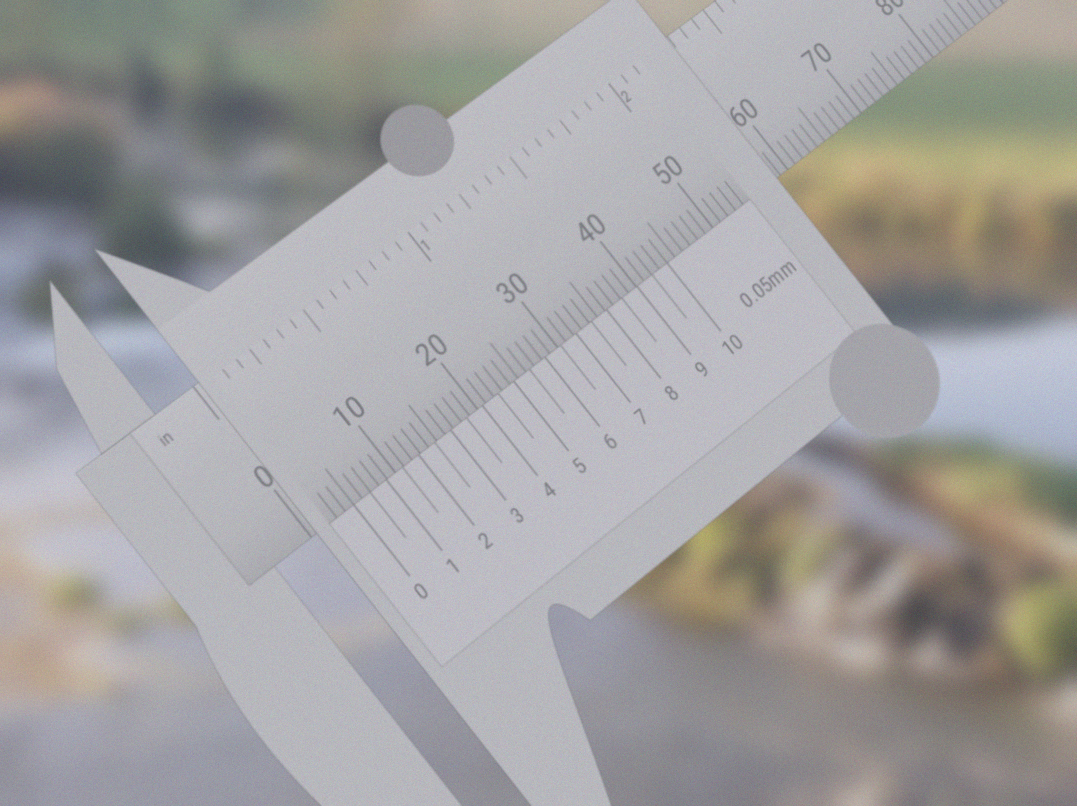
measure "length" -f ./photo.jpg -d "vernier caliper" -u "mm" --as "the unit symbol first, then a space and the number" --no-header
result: mm 5.0
